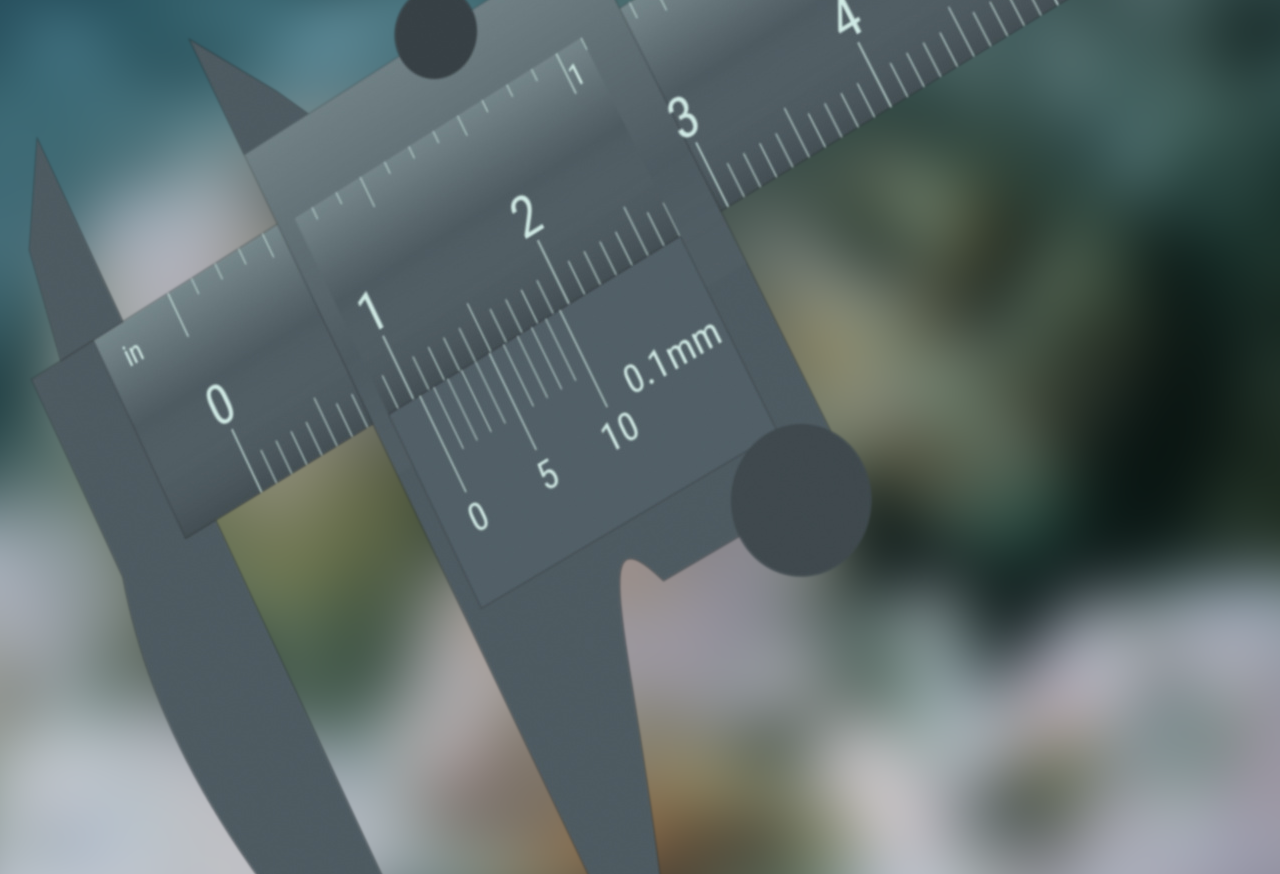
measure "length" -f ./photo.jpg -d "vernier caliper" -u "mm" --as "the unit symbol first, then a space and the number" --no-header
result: mm 10.4
